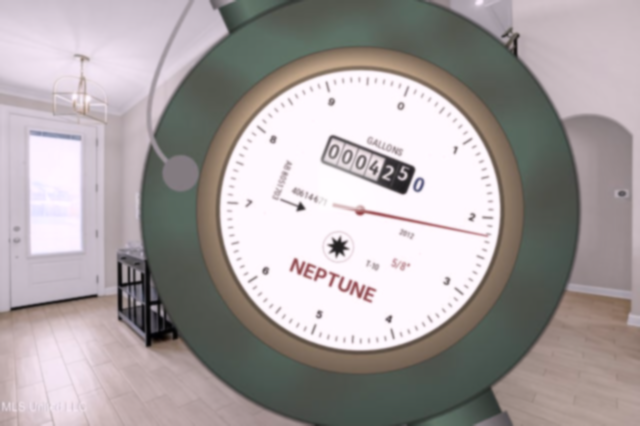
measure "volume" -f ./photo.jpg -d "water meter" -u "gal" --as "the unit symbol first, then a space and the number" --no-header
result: gal 4252.2
